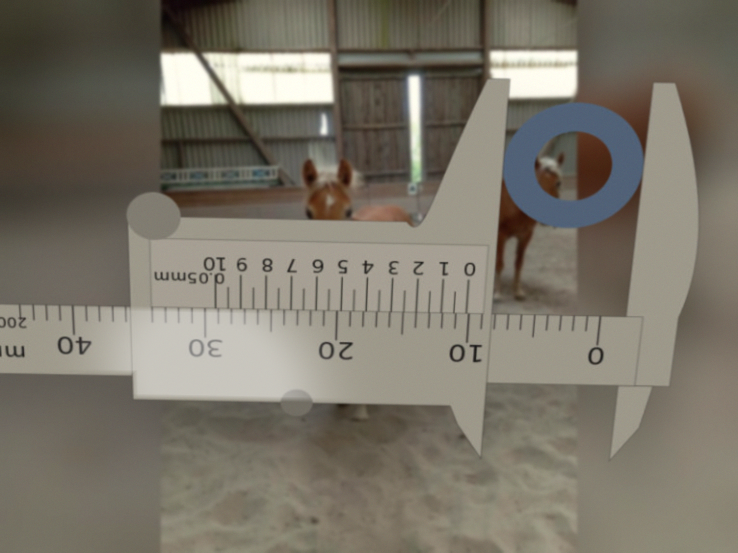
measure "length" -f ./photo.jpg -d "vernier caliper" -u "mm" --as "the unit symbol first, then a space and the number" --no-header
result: mm 10.2
